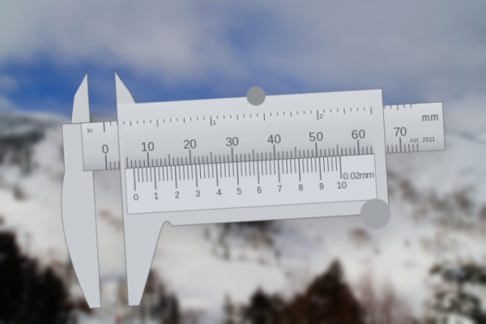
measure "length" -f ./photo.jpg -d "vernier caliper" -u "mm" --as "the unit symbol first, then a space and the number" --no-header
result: mm 6.5
